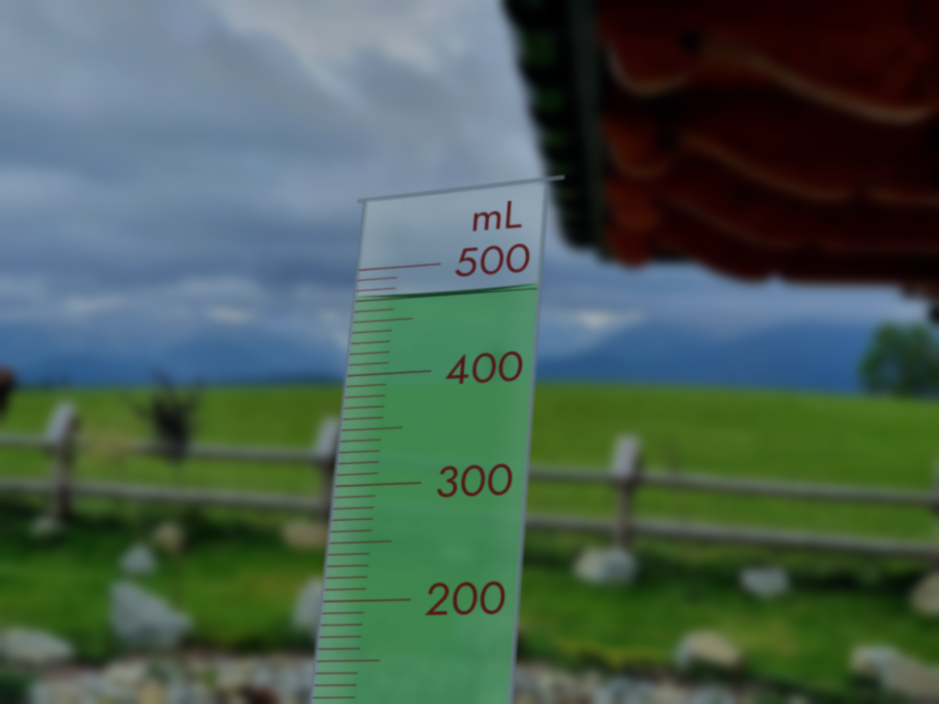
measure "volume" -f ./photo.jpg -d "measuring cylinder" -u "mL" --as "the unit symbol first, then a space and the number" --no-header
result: mL 470
